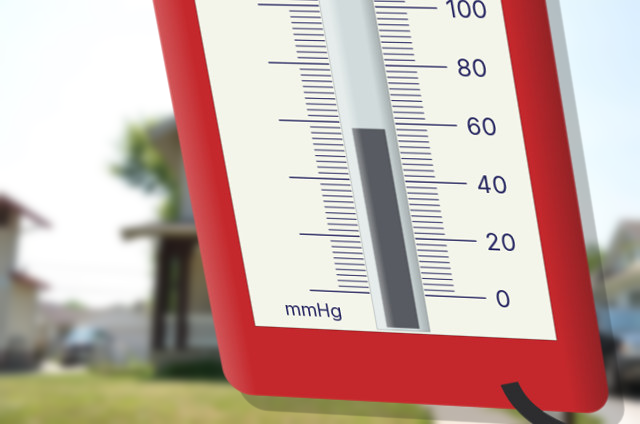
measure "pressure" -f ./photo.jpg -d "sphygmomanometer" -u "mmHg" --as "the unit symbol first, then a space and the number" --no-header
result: mmHg 58
